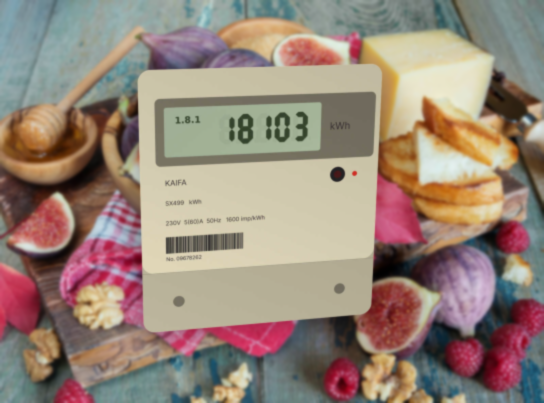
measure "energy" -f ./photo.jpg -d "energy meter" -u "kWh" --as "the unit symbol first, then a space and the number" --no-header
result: kWh 18103
